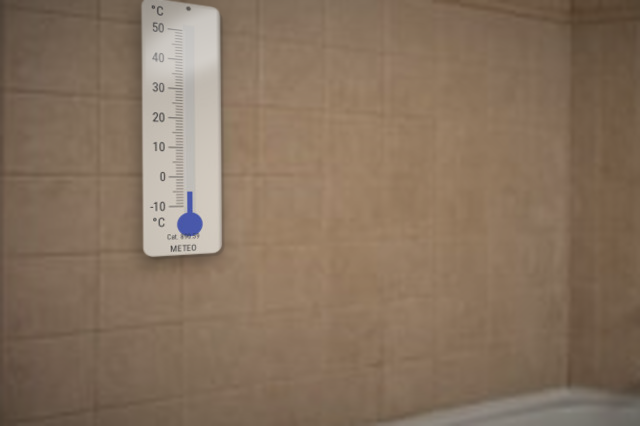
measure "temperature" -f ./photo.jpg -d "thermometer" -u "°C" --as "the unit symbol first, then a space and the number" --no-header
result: °C -5
